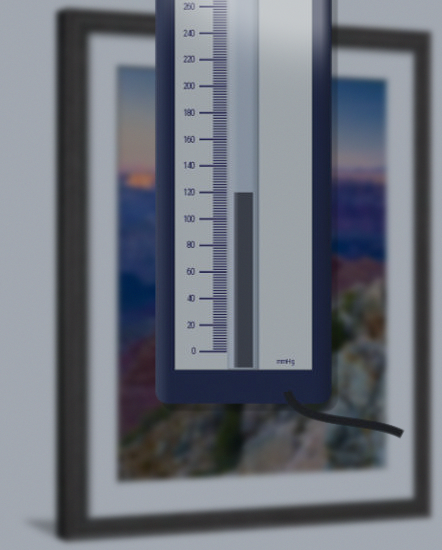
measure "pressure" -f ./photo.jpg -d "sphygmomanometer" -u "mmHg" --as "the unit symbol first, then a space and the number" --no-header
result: mmHg 120
